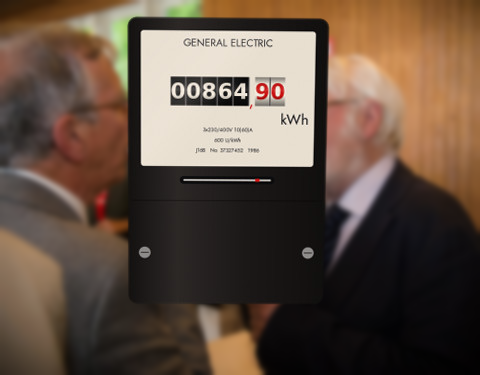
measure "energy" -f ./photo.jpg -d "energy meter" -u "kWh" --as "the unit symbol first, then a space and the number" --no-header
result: kWh 864.90
